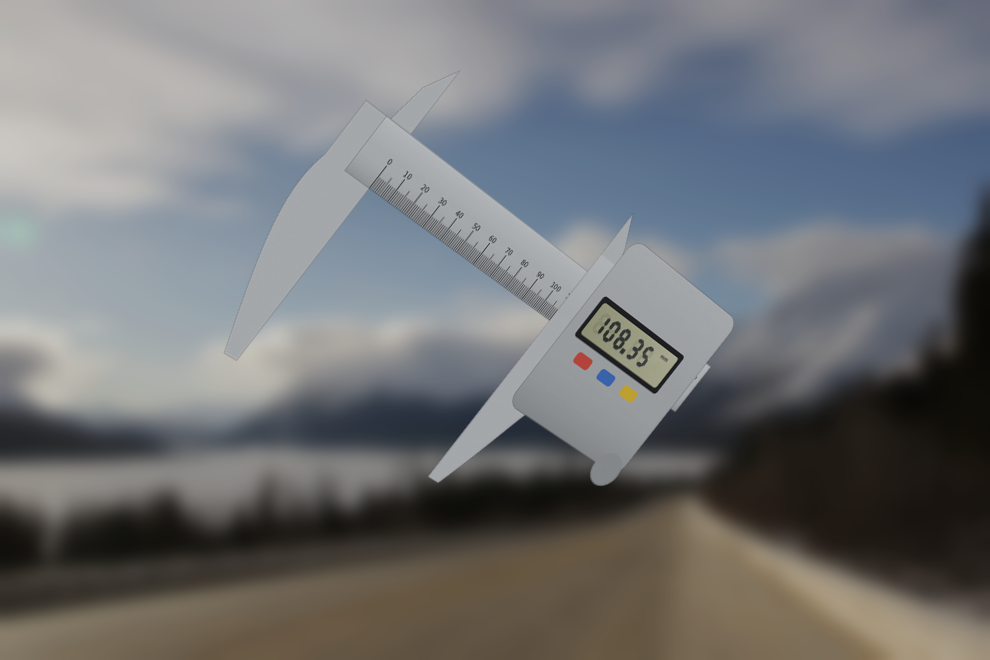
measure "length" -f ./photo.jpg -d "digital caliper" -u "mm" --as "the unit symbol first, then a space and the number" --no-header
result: mm 108.35
